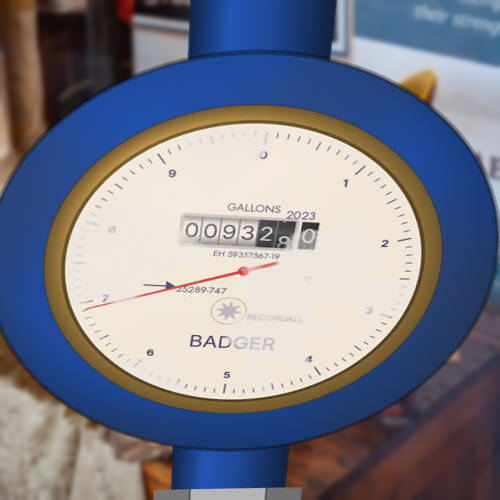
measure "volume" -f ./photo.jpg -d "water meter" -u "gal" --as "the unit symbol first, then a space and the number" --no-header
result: gal 93276.9
